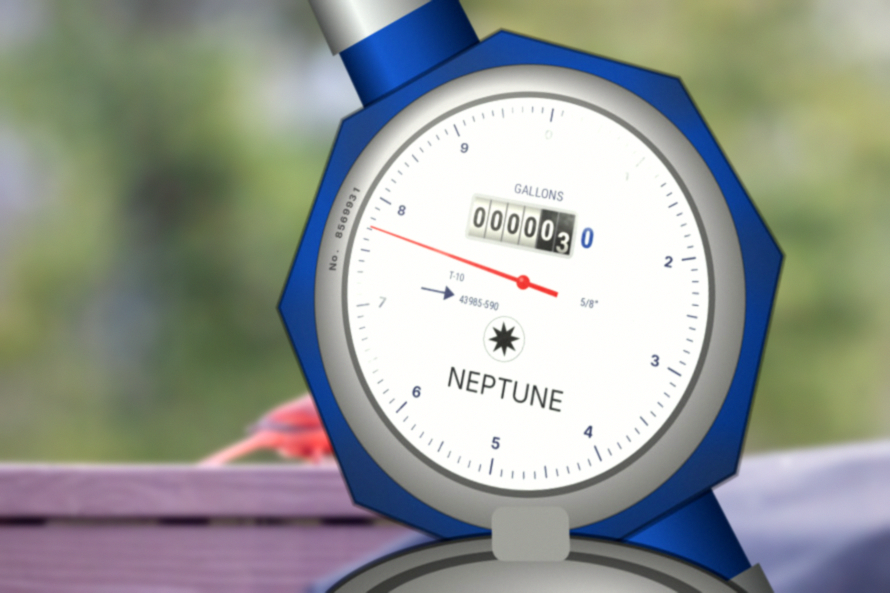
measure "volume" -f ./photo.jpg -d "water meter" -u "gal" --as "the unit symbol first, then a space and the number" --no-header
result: gal 27.7
